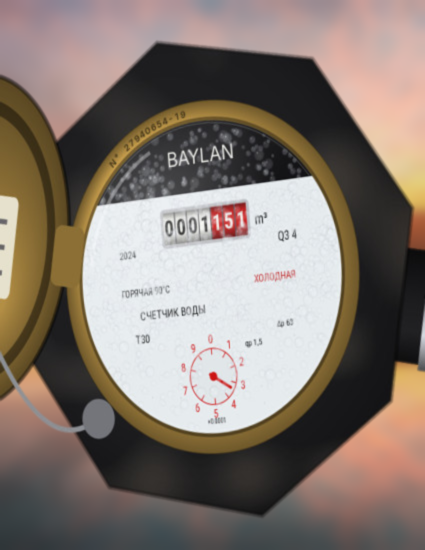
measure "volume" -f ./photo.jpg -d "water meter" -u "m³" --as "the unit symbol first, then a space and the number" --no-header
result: m³ 1.1513
